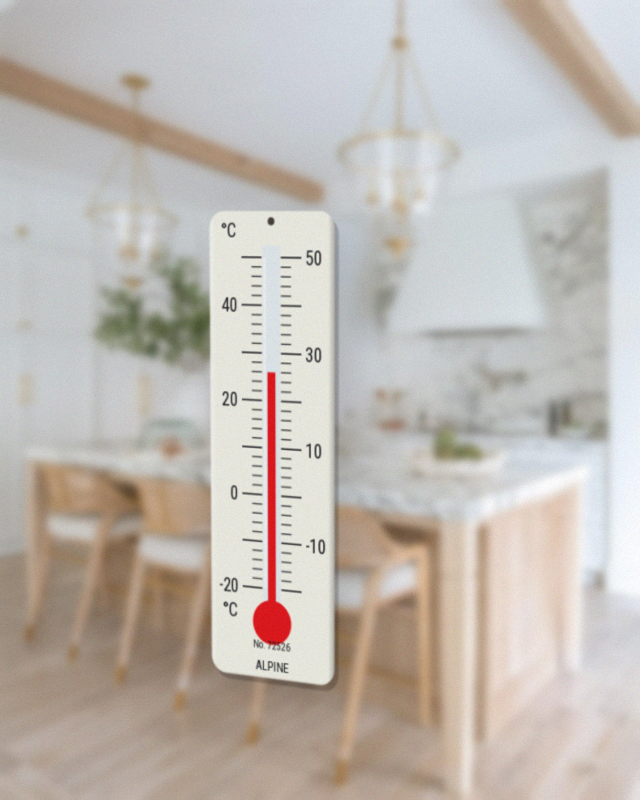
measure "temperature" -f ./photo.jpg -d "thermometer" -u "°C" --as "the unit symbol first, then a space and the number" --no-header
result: °C 26
